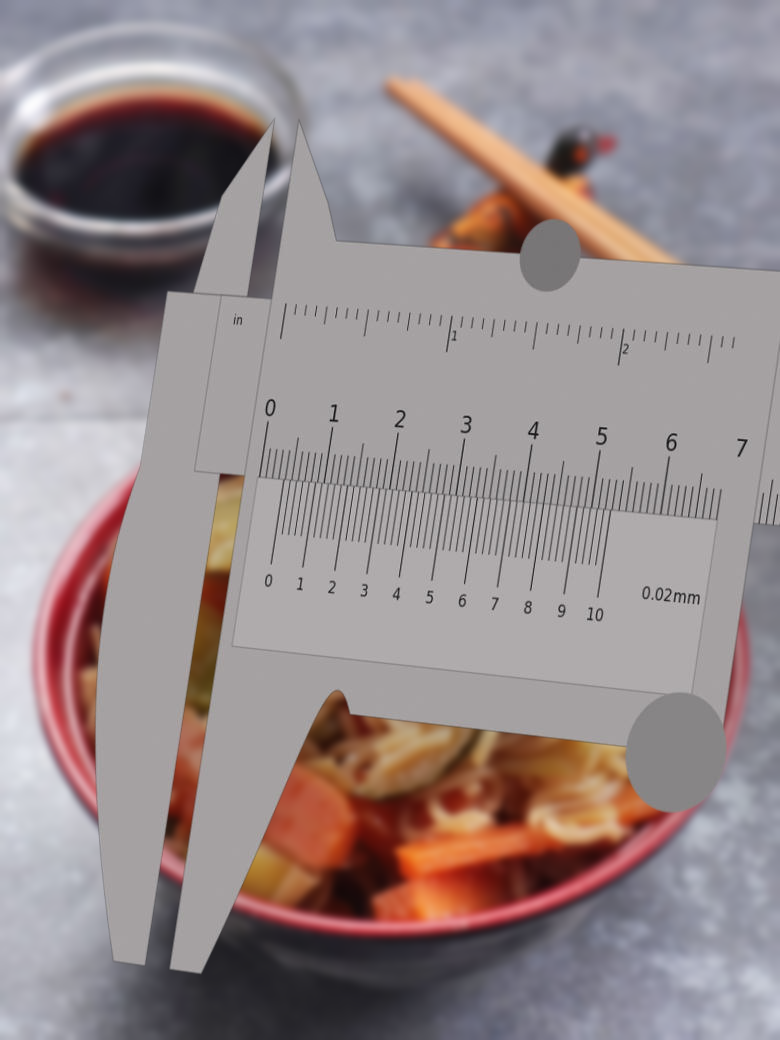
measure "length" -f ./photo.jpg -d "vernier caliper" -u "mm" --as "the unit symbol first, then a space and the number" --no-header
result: mm 3.8
